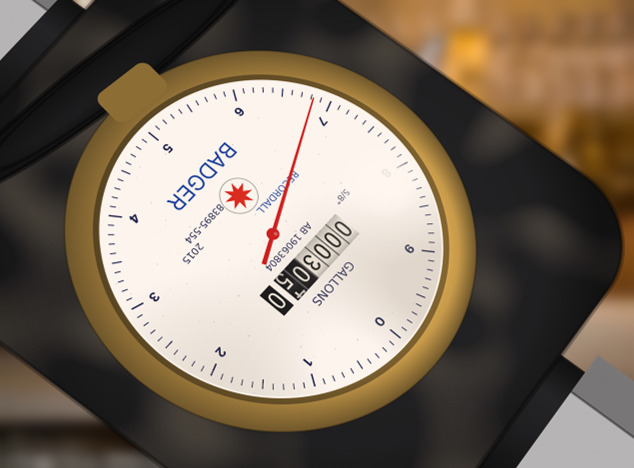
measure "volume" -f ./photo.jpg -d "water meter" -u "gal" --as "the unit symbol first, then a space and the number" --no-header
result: gal 3046.8
